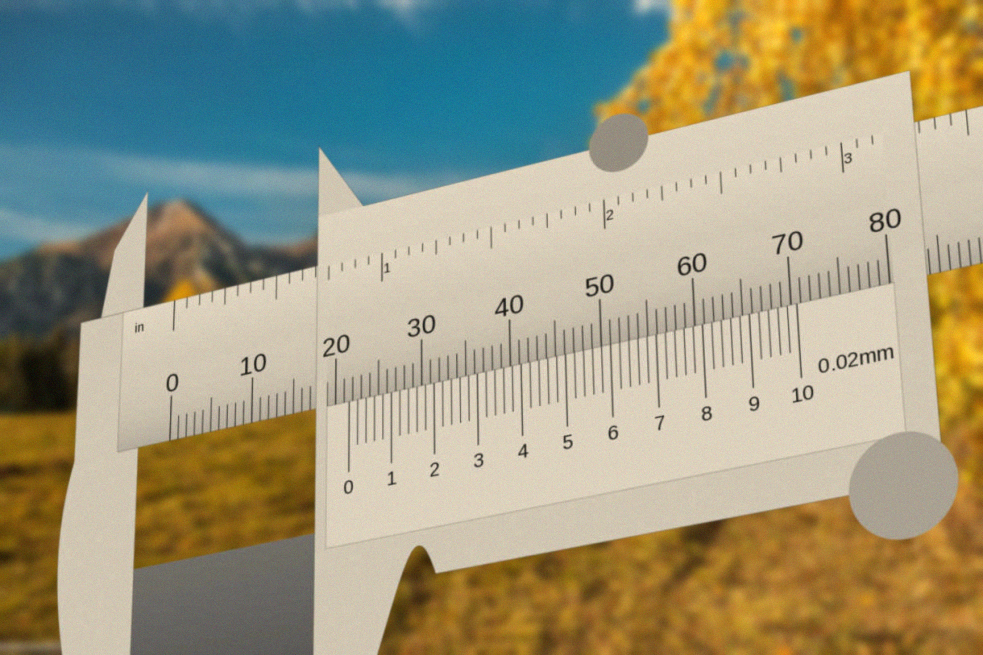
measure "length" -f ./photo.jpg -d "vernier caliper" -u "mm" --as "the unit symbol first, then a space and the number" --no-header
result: mm 21.6
